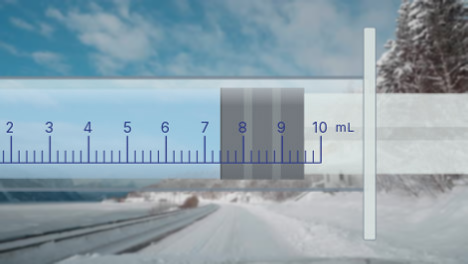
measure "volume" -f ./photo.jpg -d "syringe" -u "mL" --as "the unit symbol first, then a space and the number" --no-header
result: mL 7.4
